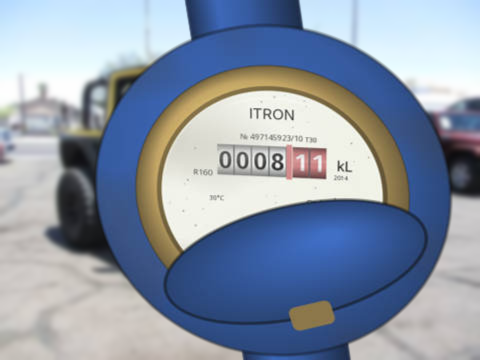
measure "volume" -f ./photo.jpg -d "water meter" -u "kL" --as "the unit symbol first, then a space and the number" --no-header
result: kL 8.11
